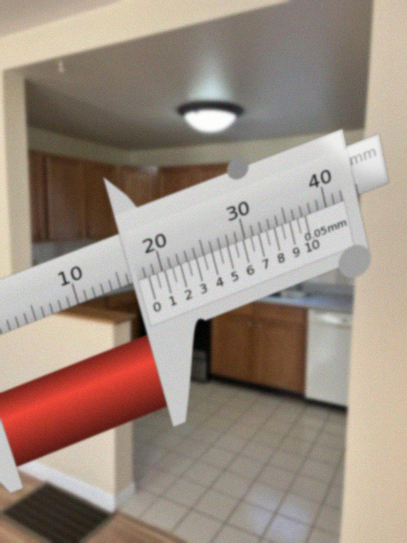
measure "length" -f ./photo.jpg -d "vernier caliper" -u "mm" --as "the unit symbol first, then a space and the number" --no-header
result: mm 18.4
